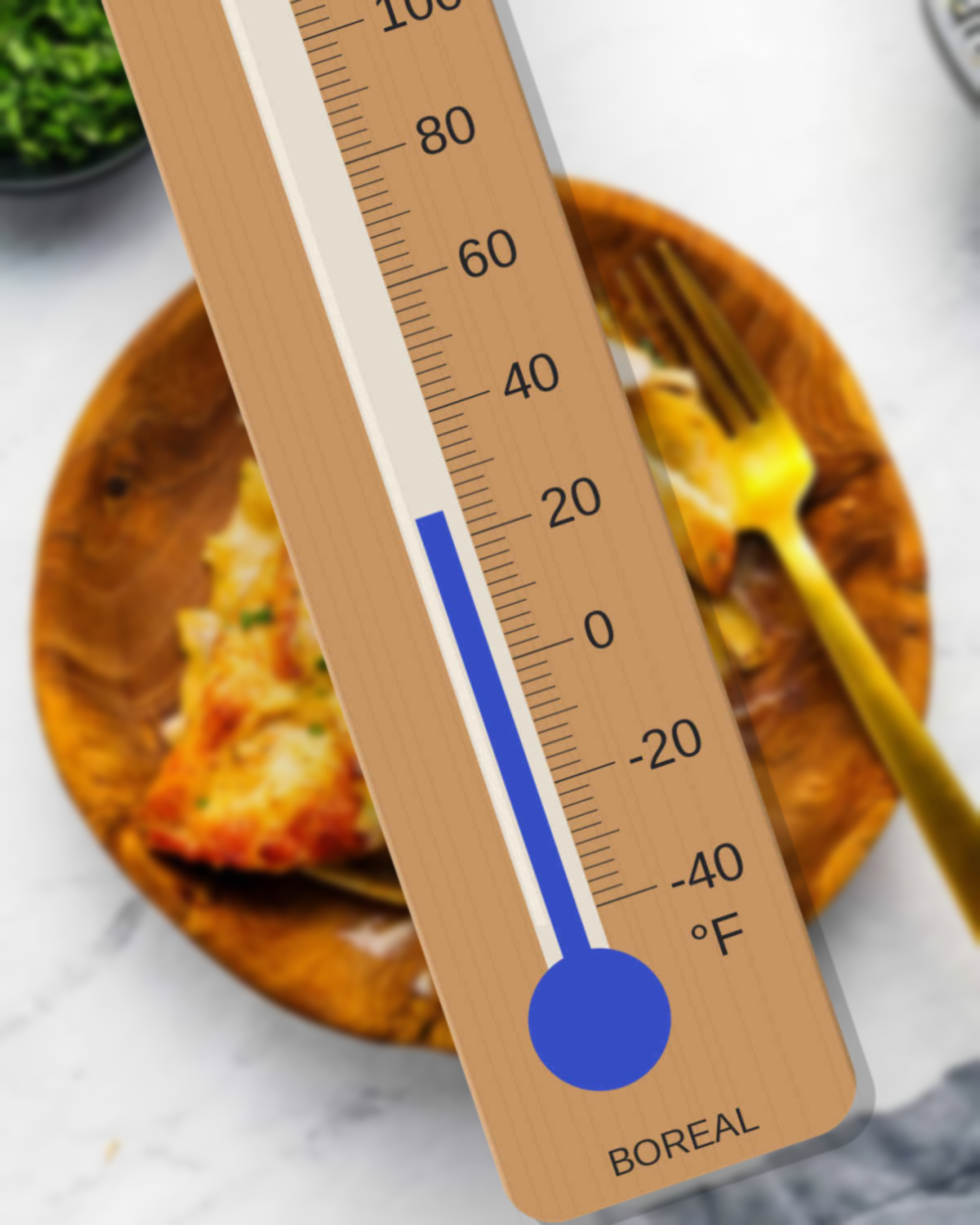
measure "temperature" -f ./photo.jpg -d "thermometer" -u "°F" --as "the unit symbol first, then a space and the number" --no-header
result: °F 25
